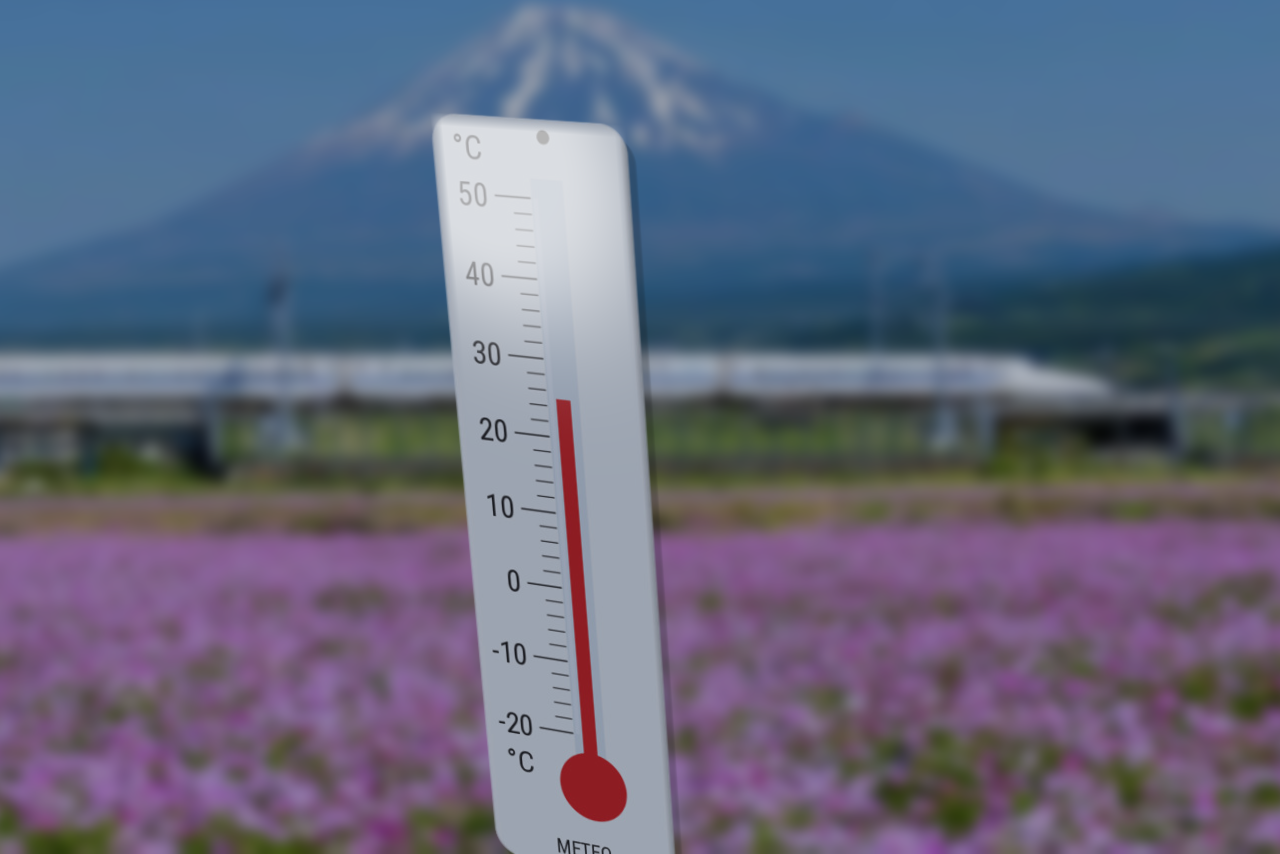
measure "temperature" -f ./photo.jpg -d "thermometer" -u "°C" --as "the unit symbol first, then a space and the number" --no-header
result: °C 25
